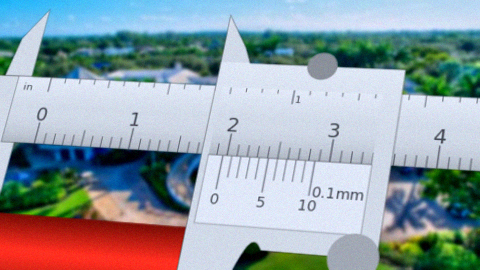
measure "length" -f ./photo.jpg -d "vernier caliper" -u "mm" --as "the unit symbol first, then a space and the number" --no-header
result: mm 19.6
